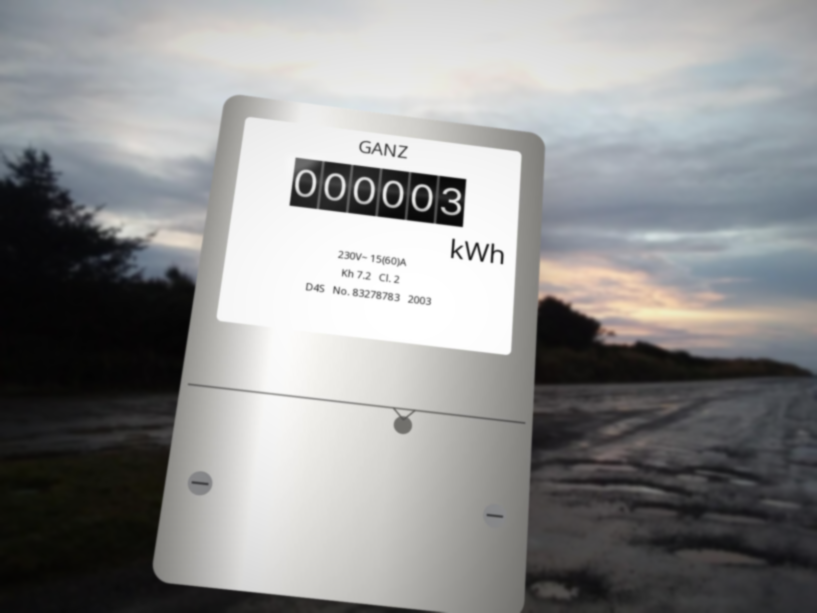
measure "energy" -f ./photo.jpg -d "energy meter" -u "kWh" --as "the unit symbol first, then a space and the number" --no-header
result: kWh 3
